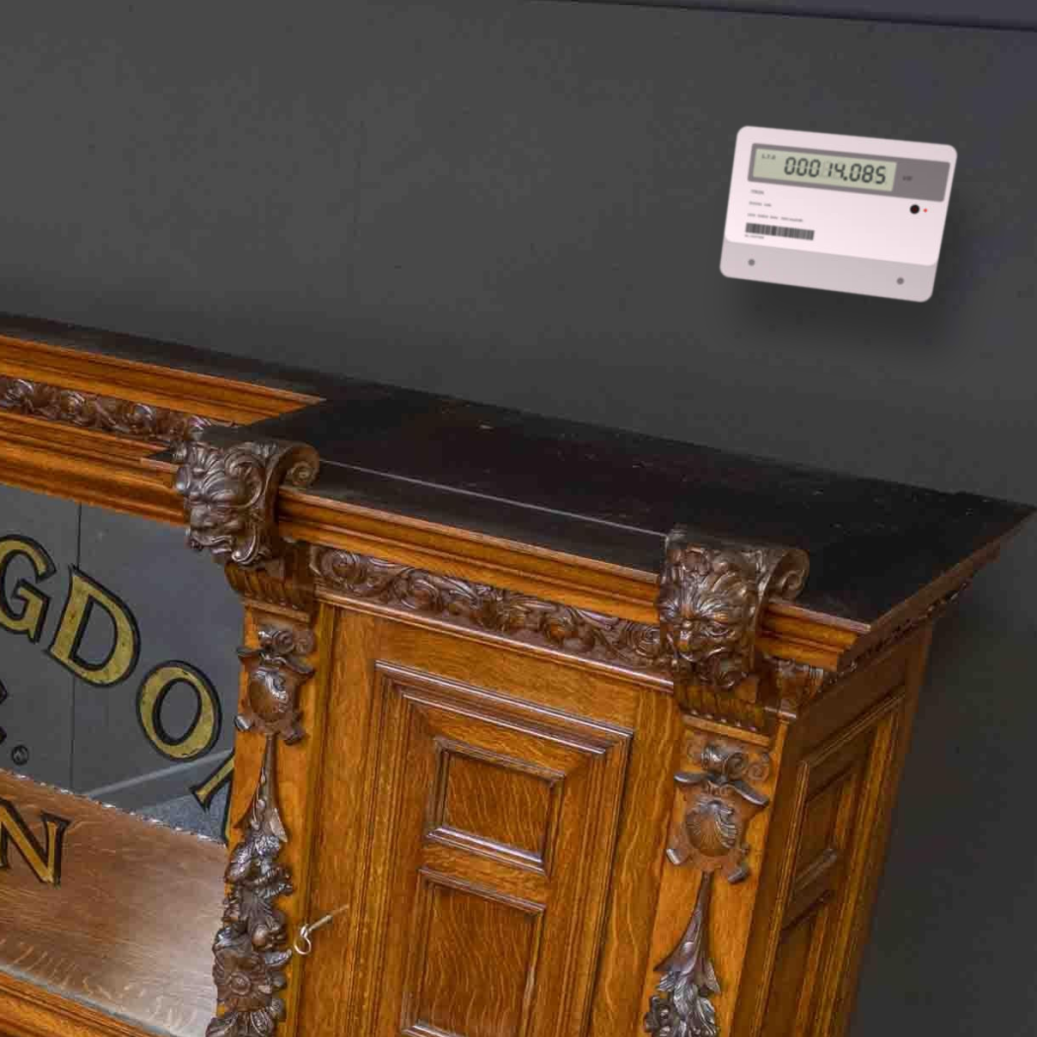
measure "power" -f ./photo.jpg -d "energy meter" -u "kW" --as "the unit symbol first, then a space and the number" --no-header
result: kW 14.085
